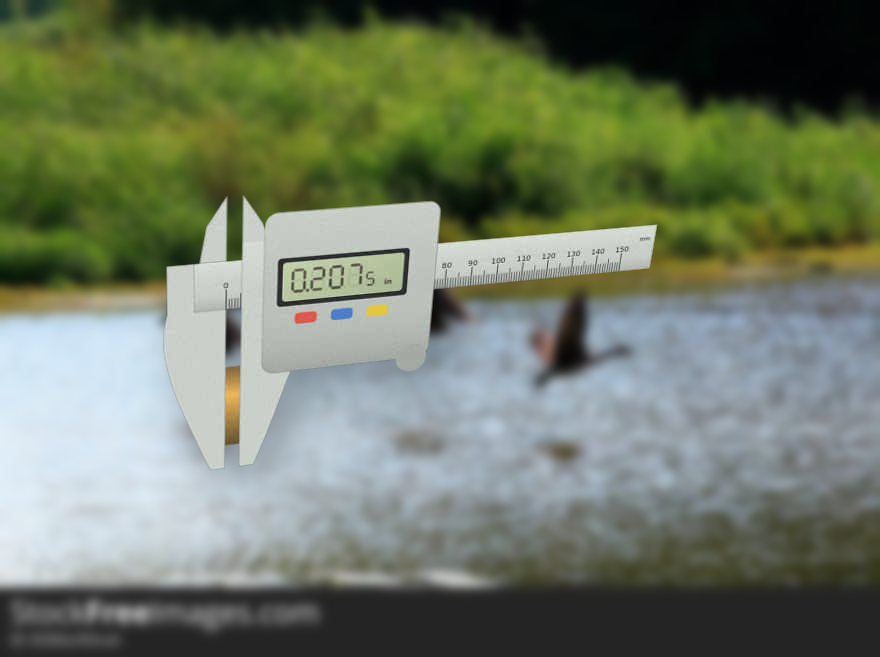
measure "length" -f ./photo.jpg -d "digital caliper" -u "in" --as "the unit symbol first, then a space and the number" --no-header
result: in 0.2075
